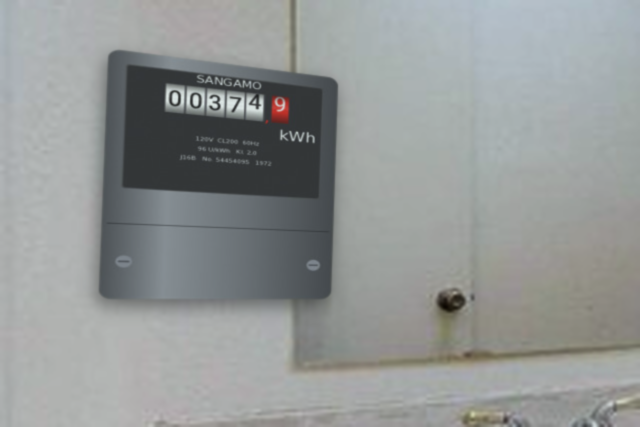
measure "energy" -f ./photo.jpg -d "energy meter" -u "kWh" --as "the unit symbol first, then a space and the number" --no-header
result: kWh 374.9
